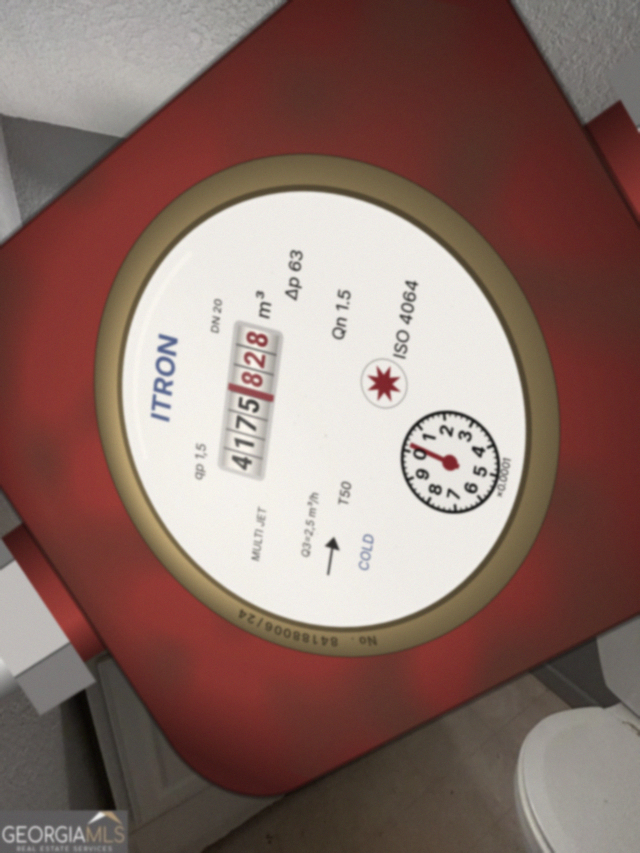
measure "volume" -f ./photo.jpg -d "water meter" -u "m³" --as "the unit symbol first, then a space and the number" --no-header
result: m³ 4175.8280
